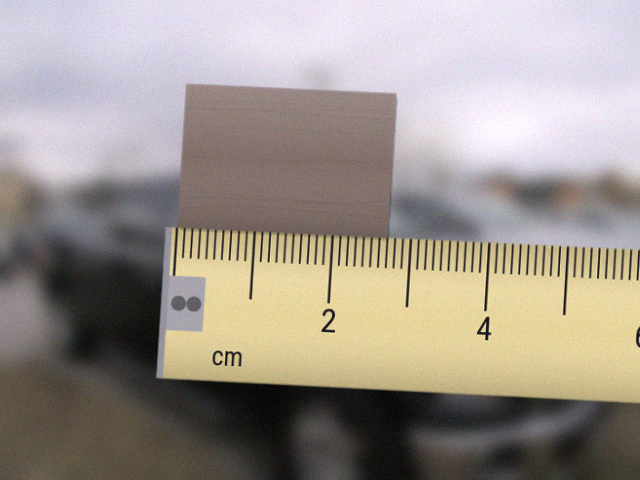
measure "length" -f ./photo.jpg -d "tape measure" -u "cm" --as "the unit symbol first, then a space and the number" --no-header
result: cm 2.7
